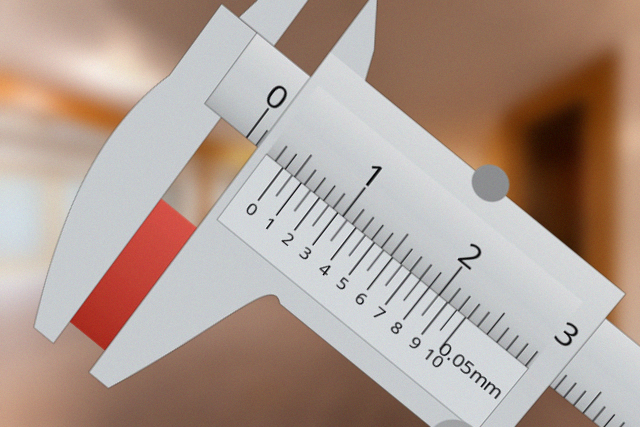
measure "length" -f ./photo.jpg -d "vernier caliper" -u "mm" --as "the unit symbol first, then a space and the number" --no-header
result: mm 3.8
